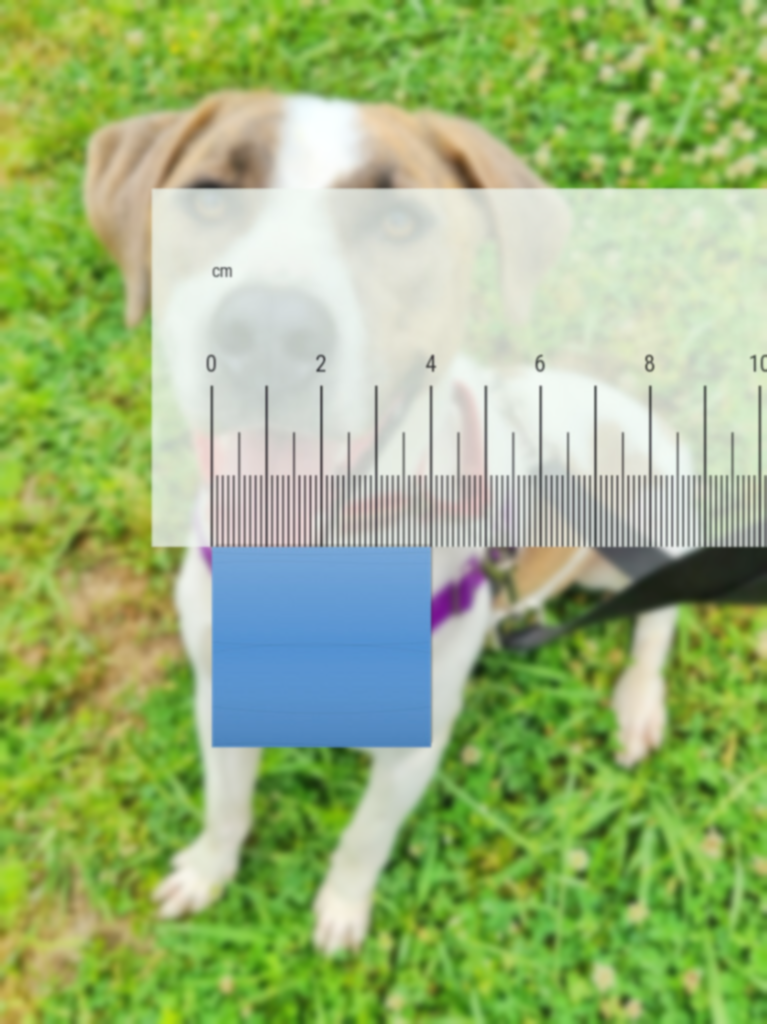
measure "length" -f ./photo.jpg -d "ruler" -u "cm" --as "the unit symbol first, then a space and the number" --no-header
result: cm 4
